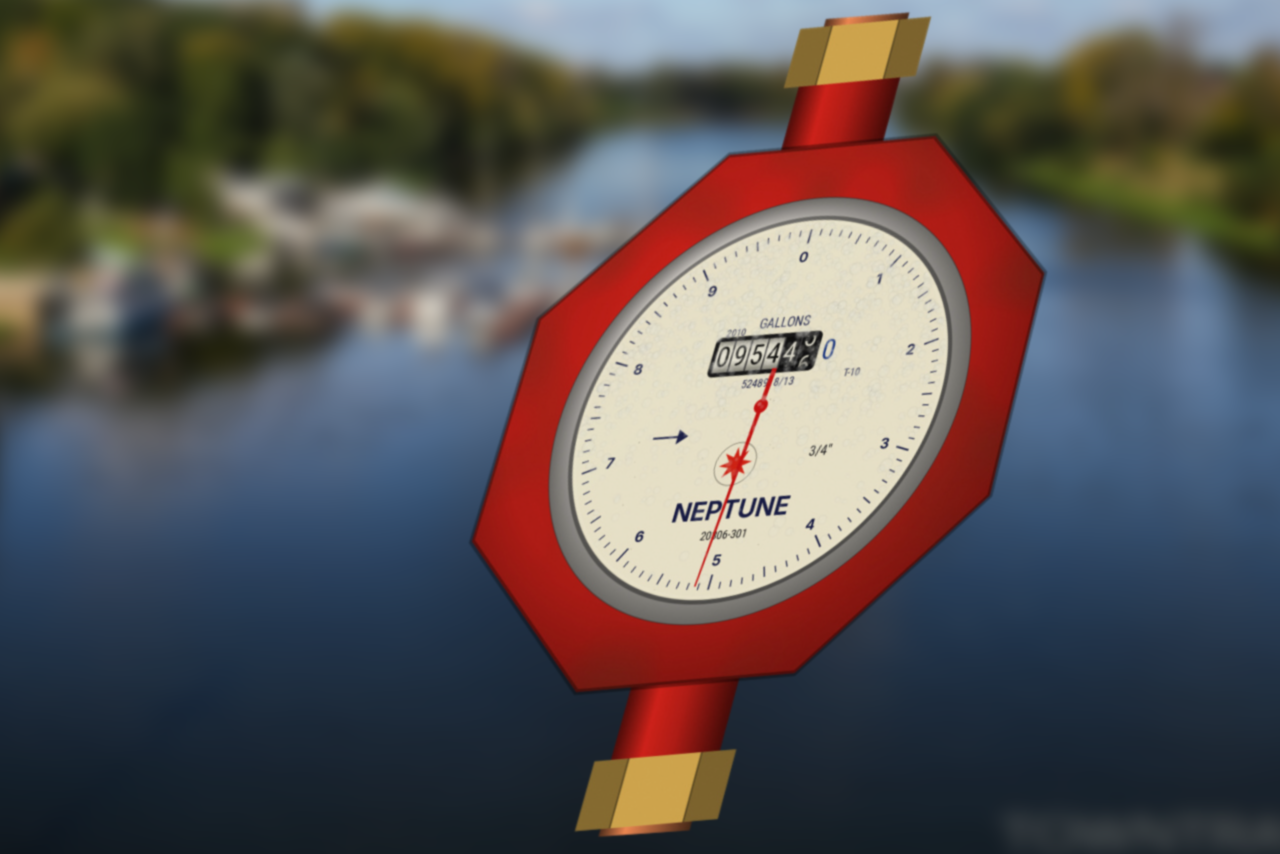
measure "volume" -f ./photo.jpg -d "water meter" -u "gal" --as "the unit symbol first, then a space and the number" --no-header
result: gal 954455.1
